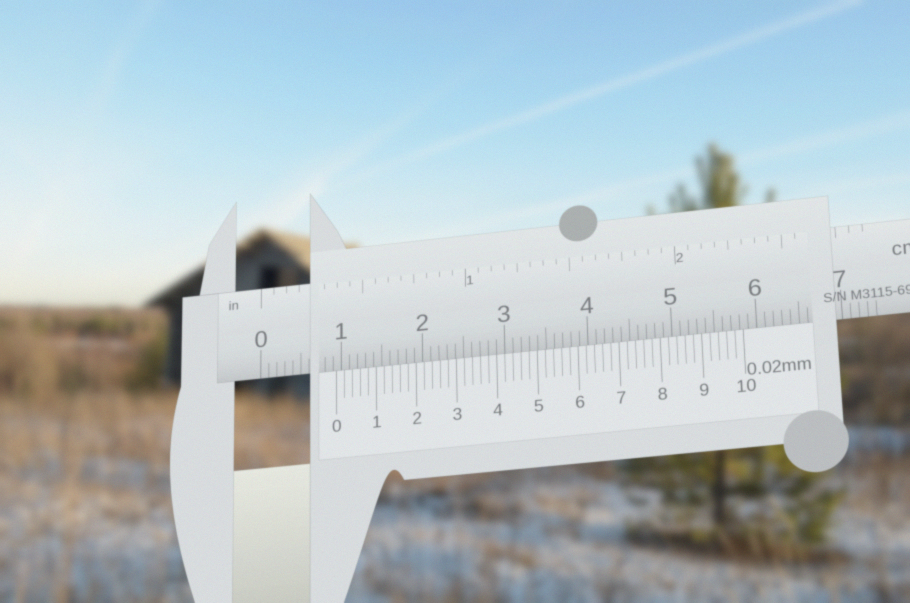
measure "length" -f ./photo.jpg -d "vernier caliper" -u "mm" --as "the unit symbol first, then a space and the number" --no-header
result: mm 9.4
